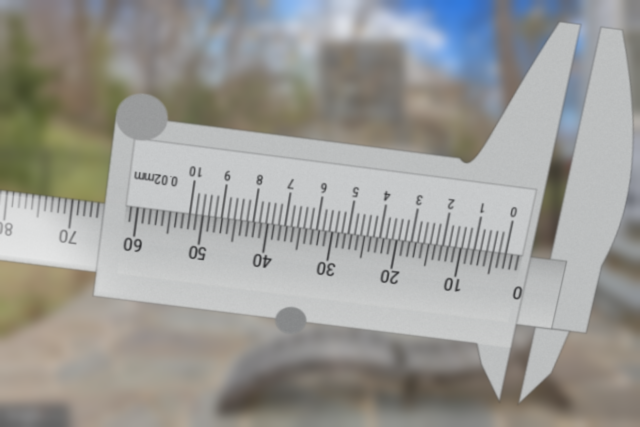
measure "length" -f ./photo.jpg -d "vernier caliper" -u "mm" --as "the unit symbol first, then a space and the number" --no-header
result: mm 3.0
